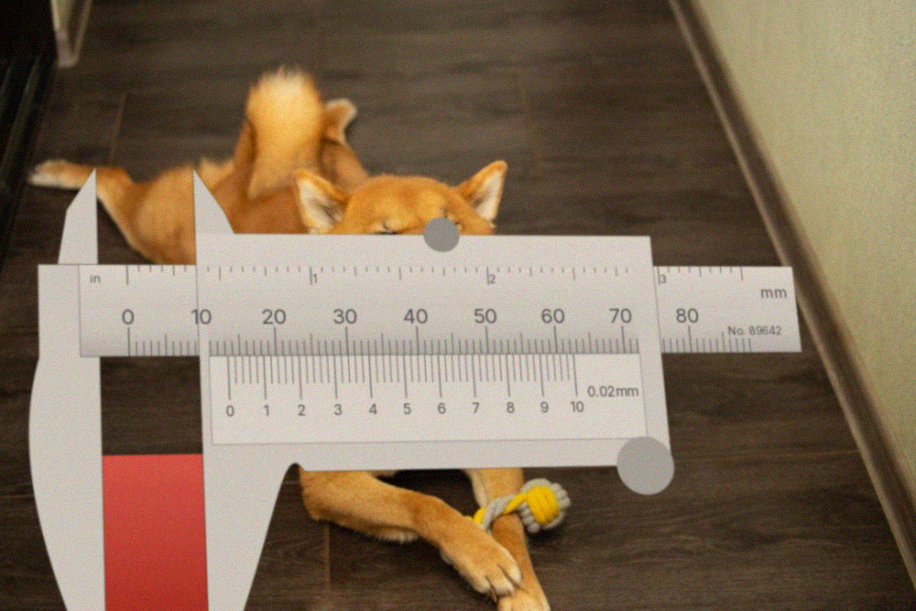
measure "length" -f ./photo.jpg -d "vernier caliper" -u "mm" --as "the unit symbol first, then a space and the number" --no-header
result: mm 13.4
